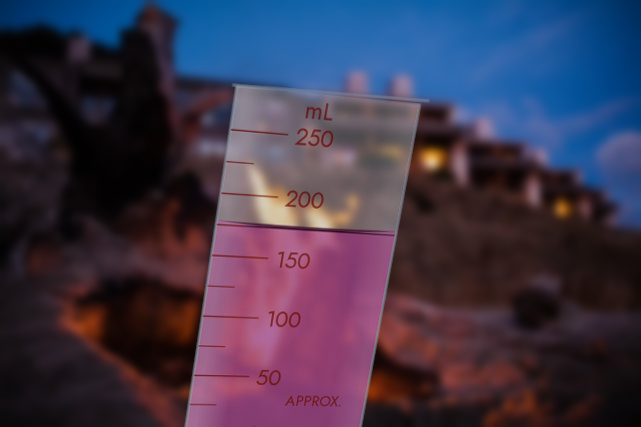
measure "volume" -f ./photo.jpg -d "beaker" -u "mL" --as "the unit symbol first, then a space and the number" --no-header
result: mL 175
